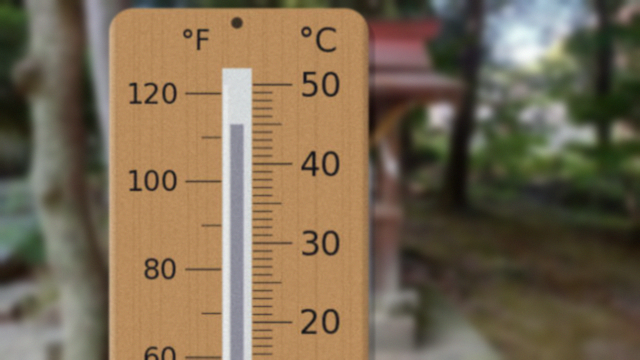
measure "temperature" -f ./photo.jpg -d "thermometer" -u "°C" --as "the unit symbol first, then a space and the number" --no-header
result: °C 45
